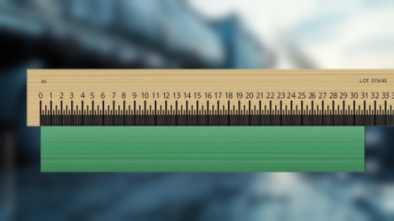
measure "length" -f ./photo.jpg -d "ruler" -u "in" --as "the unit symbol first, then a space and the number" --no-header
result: in 31
